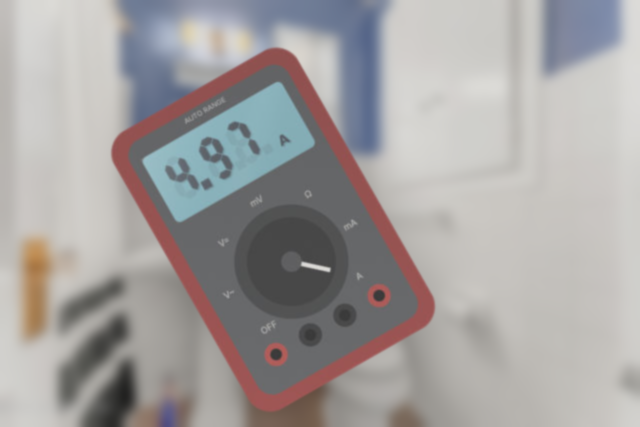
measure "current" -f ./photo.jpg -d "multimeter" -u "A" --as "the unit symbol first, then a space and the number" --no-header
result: A 4.97
